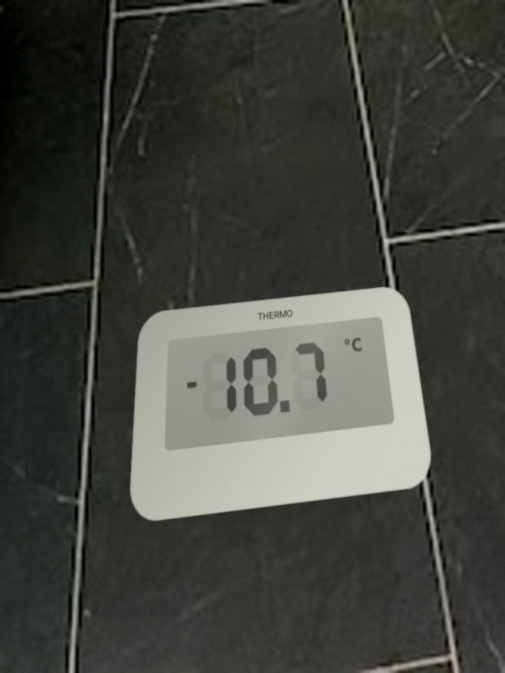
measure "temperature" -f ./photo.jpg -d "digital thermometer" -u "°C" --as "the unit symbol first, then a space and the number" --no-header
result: °C -10.7
